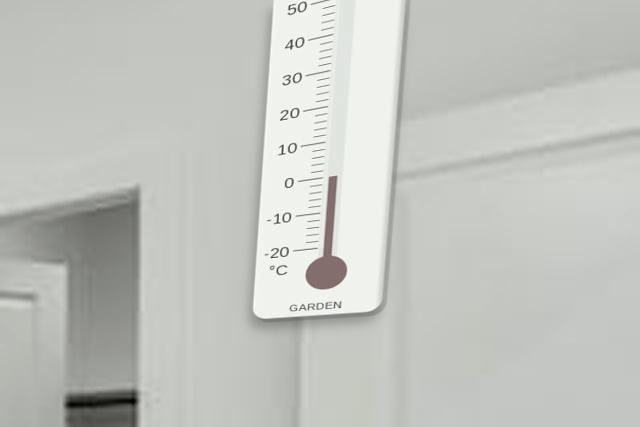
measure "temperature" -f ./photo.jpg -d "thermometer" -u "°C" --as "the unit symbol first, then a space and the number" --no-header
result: °C 0
